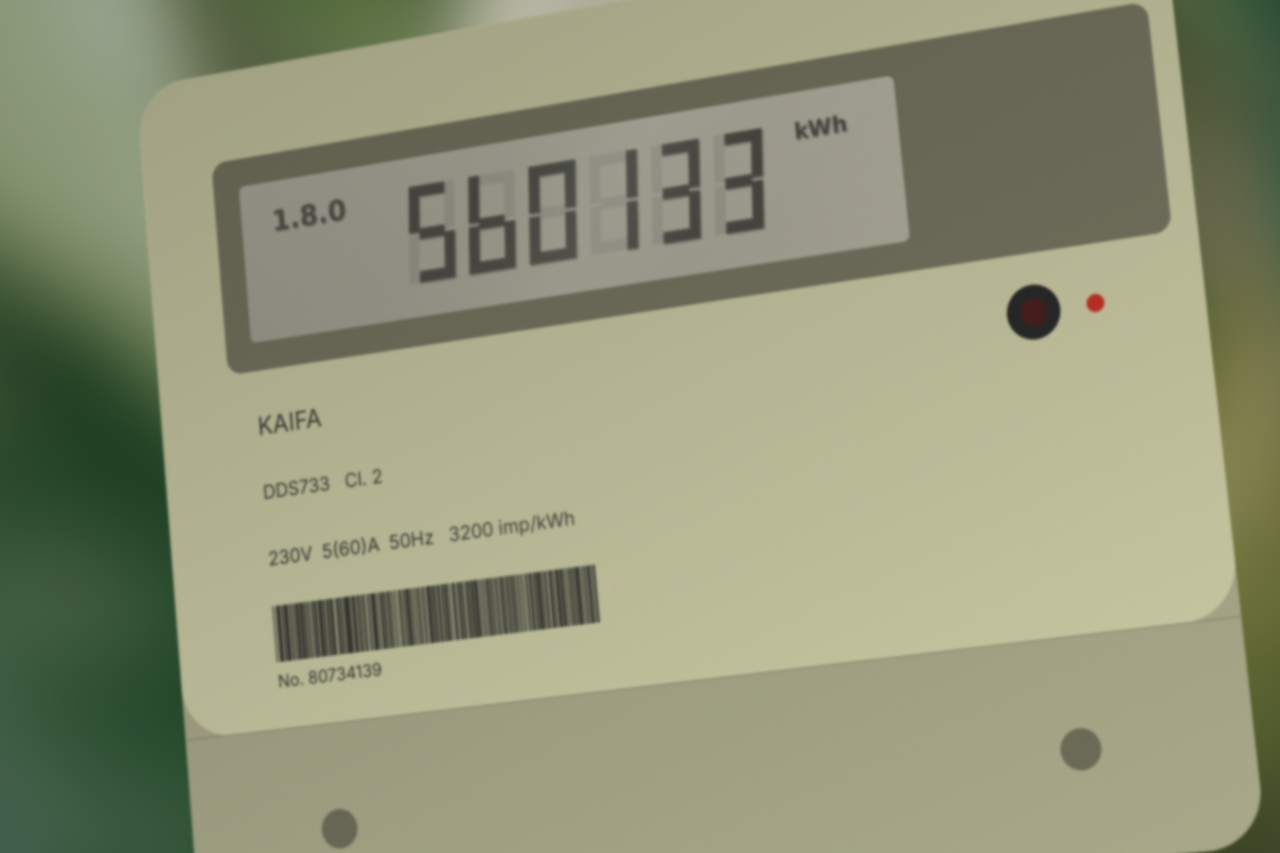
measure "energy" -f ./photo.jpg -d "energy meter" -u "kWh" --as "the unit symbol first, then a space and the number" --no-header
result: kWh 560133
